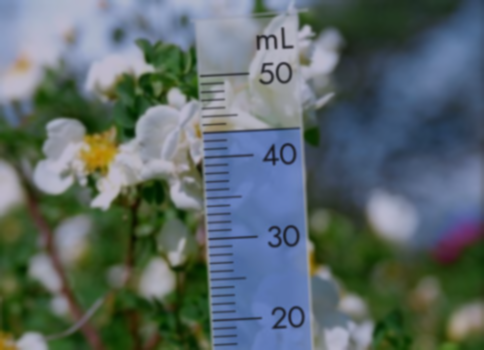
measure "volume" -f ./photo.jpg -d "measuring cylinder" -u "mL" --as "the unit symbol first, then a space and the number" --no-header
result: mL 43
